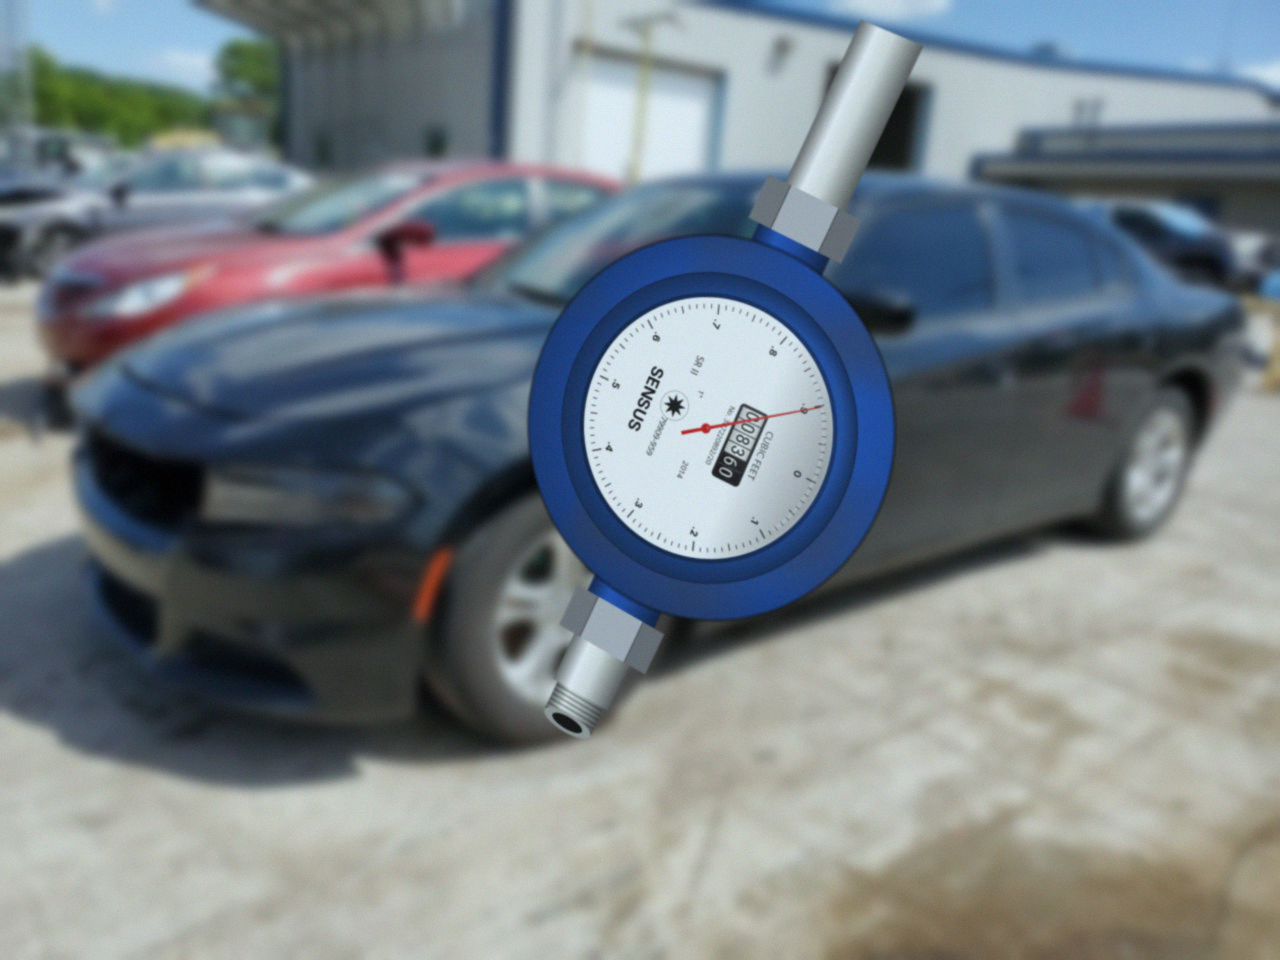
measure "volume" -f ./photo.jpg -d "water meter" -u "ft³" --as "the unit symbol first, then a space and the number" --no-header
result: ft³ 8359.90
